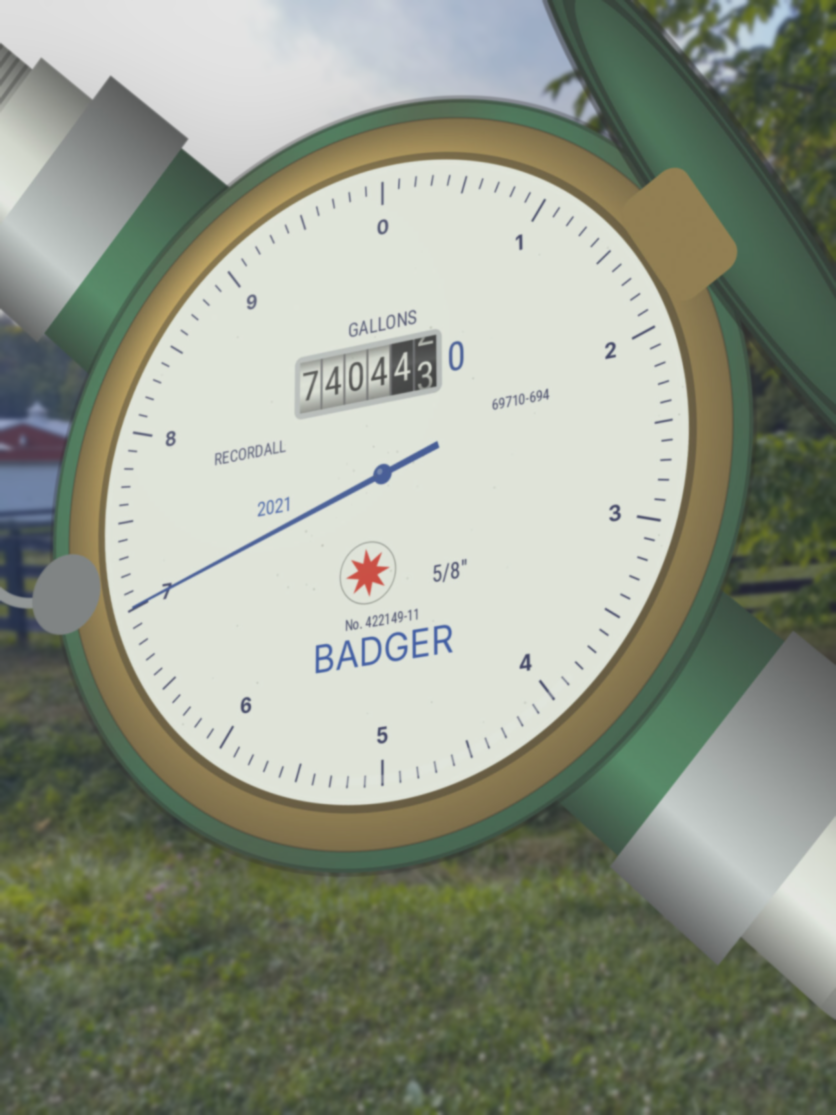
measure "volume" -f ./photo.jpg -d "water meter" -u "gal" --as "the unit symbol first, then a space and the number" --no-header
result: gal 7404427.0
